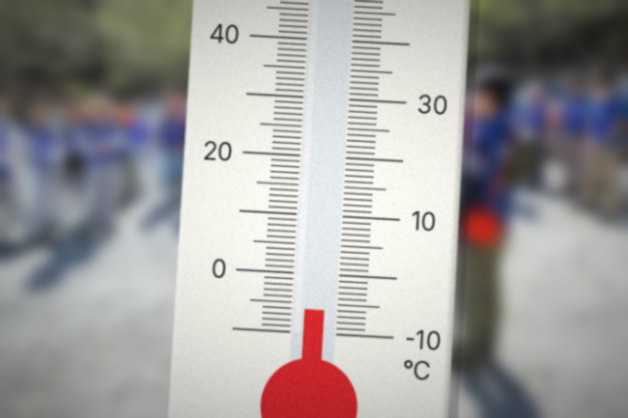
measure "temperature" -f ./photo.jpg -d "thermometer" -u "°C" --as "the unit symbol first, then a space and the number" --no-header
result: °C -6
